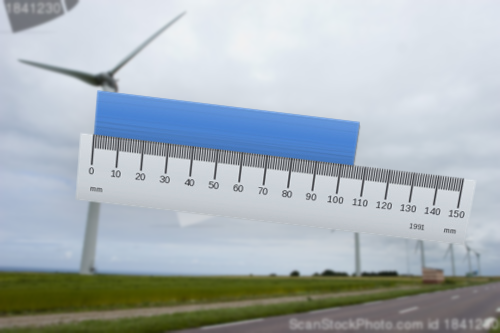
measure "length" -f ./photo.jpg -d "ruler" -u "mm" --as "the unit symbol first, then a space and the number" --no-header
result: mm 105
